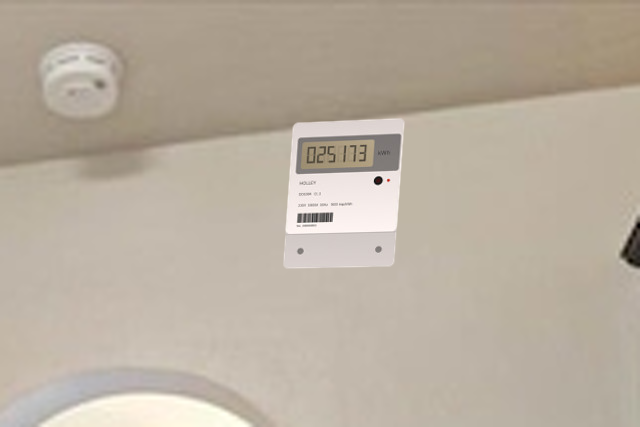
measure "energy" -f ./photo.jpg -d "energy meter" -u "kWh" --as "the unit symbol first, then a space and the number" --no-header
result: kWh 25173
